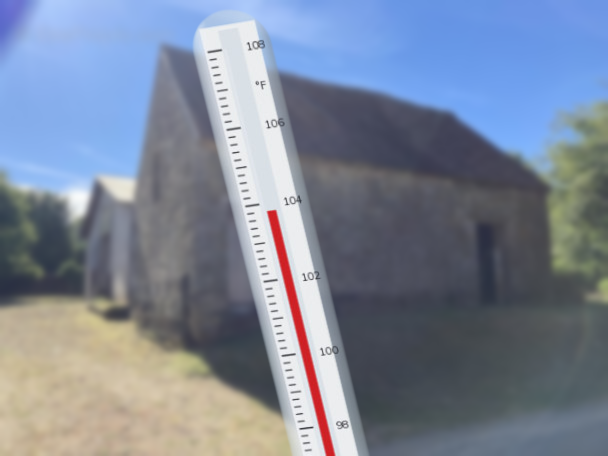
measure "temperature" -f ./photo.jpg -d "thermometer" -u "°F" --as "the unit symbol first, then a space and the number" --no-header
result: °F 103.8
